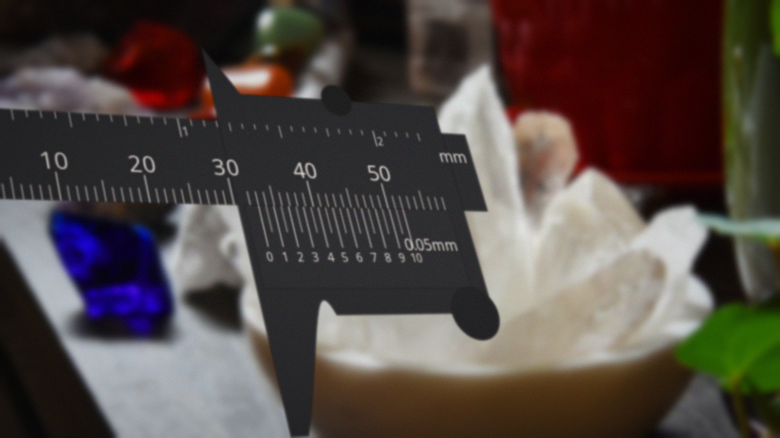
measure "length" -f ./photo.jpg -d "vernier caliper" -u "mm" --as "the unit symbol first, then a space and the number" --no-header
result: mm 33.0
